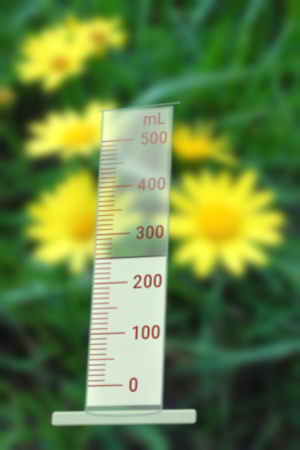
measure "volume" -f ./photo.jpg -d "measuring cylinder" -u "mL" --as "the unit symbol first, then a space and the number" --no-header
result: mL 250
